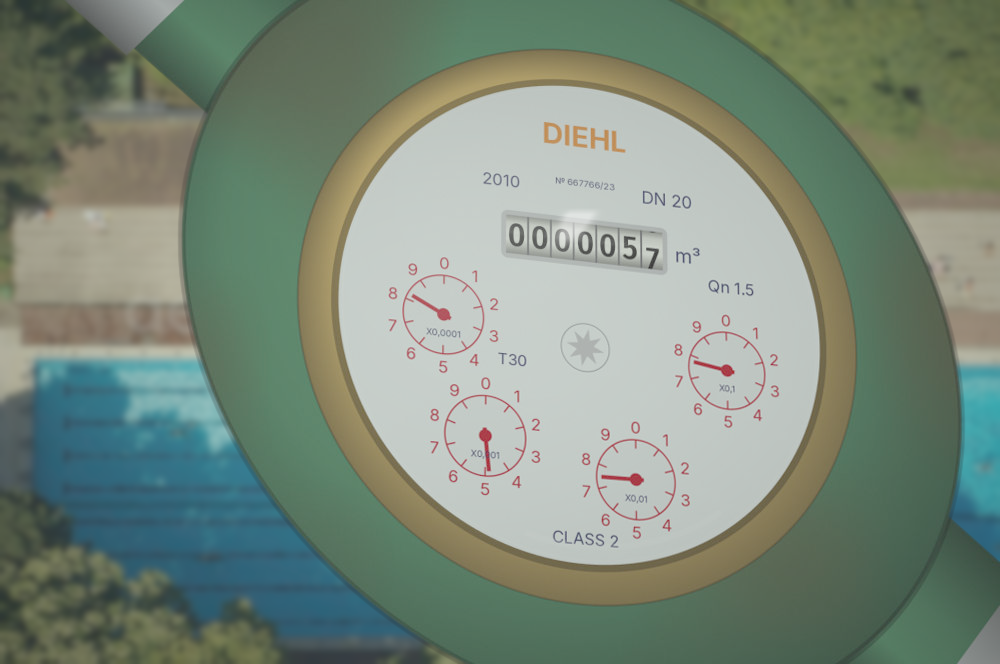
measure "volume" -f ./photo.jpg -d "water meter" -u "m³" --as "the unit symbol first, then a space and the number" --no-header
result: m³ 56.7748
